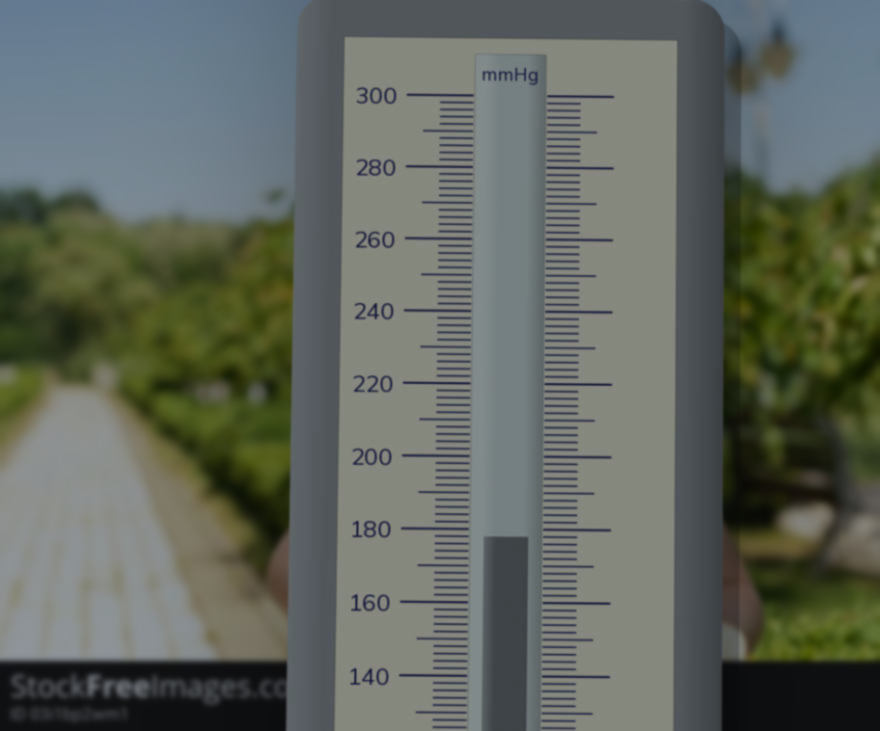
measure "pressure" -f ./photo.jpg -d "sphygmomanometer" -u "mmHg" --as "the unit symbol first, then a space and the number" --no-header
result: mmHg 178
